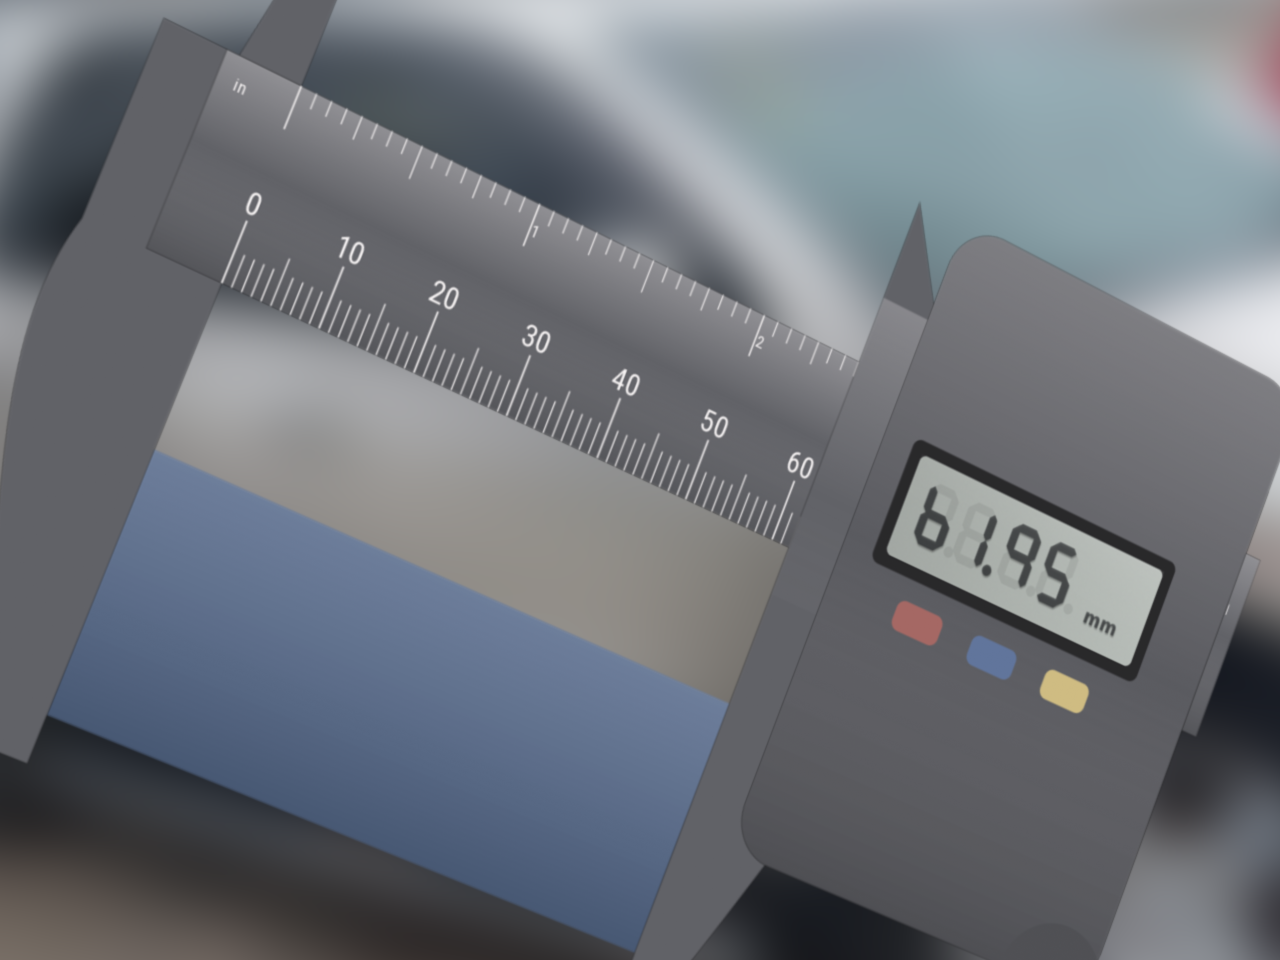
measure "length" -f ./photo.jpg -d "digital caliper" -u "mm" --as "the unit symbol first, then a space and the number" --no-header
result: mm 61.95
